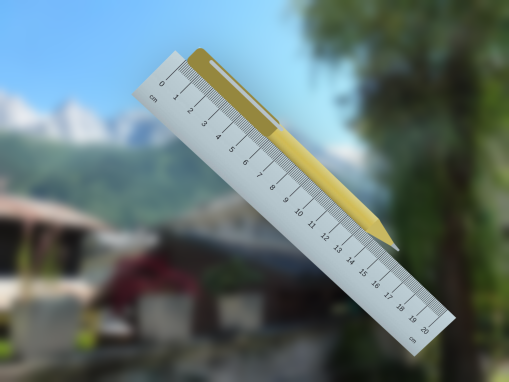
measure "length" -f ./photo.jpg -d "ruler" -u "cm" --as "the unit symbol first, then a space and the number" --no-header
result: cm 15.5
